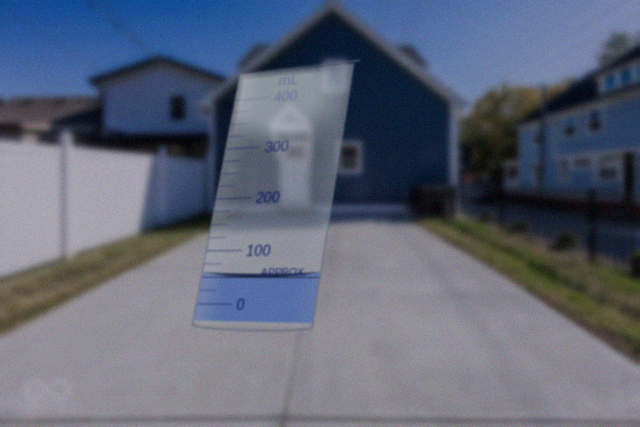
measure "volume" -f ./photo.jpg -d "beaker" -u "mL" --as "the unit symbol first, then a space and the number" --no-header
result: mL 50
